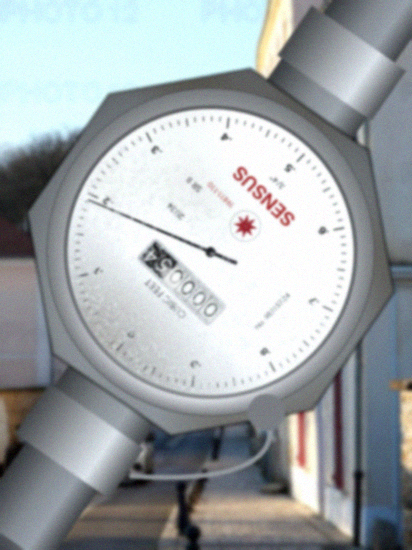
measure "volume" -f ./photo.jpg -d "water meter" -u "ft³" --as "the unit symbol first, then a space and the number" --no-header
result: ft³ 54.19
